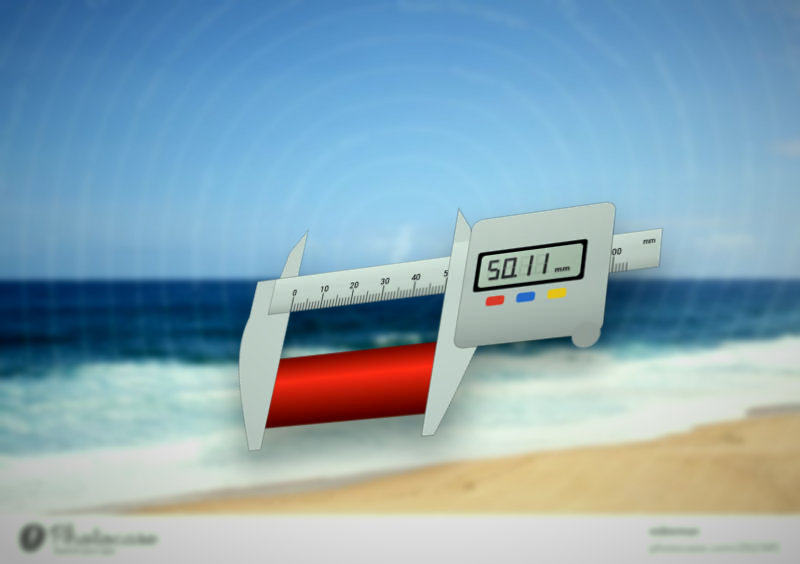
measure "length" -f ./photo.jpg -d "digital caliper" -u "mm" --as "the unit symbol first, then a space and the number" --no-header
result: mm 50.11
